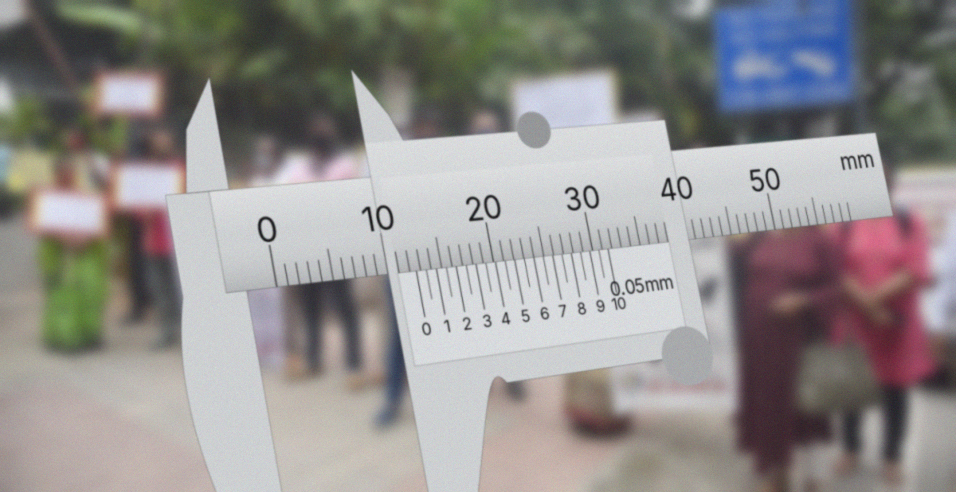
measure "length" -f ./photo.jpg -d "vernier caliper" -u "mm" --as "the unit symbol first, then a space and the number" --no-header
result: mm 12.6
